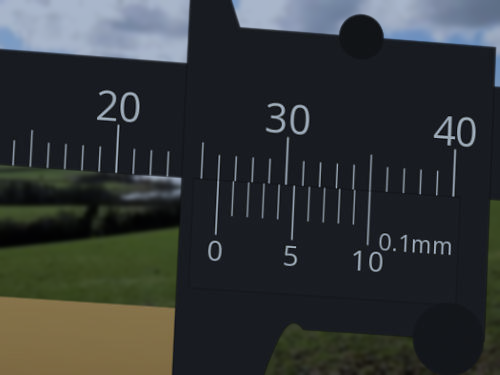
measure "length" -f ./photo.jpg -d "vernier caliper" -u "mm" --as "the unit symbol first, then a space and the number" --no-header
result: mm 26.0
